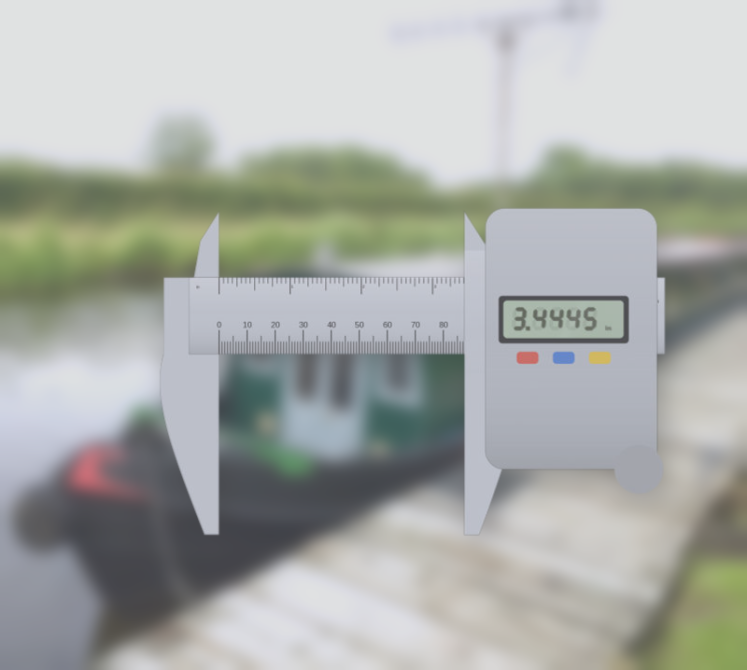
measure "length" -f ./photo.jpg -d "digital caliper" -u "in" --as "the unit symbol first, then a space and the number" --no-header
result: in 3.4445
